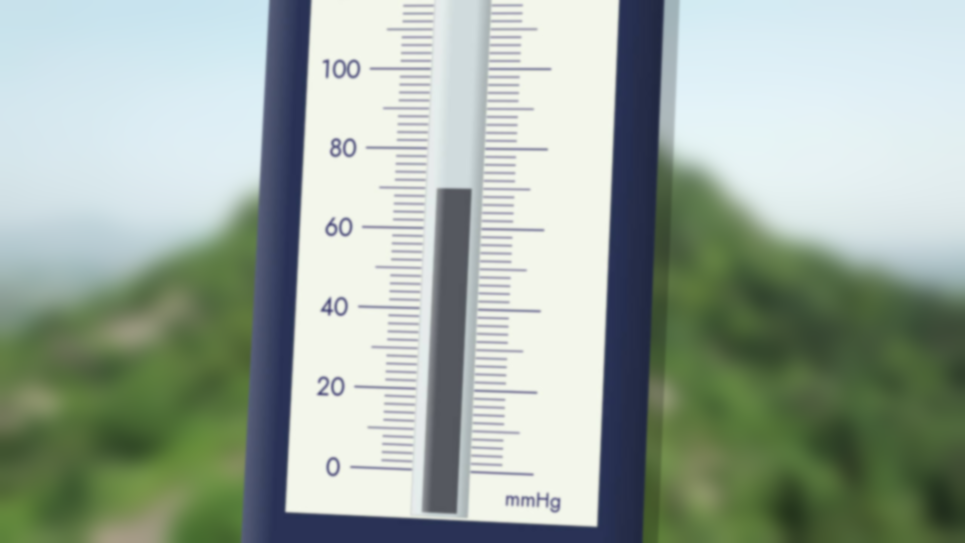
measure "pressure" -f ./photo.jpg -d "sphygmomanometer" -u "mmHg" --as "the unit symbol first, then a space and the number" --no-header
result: mmHg 70
